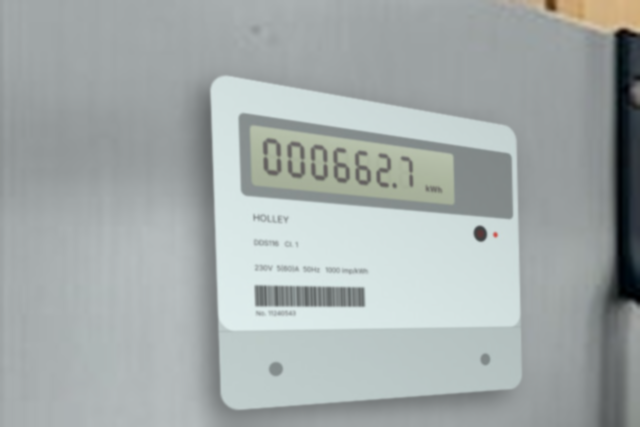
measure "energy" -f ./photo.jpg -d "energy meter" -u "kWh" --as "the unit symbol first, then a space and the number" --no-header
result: kWh 662.7
